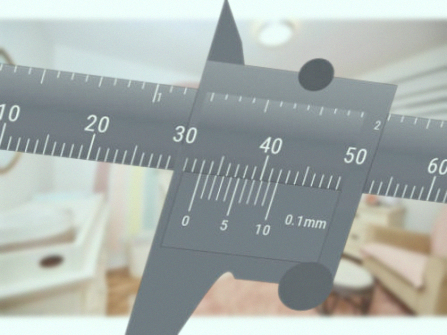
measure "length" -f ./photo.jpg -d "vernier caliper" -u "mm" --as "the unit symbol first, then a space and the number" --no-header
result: mm 33.0
